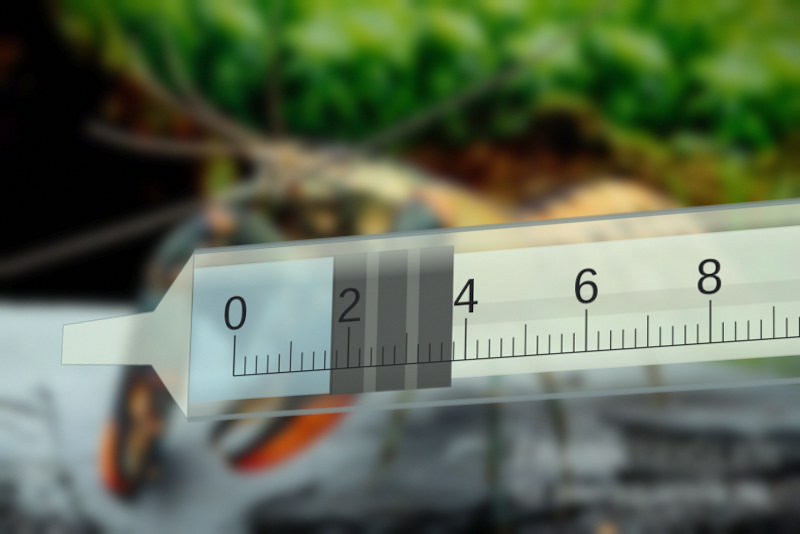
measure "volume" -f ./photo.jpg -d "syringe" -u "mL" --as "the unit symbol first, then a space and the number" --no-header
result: mL 1.7
